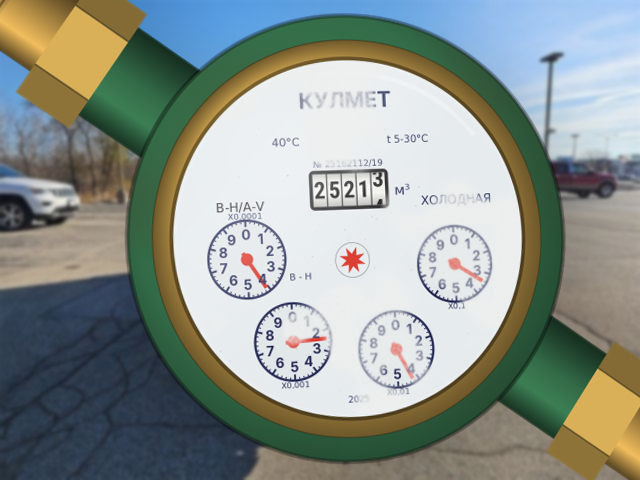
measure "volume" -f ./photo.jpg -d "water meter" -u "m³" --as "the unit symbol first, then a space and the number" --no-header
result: m³ 25213.3424
